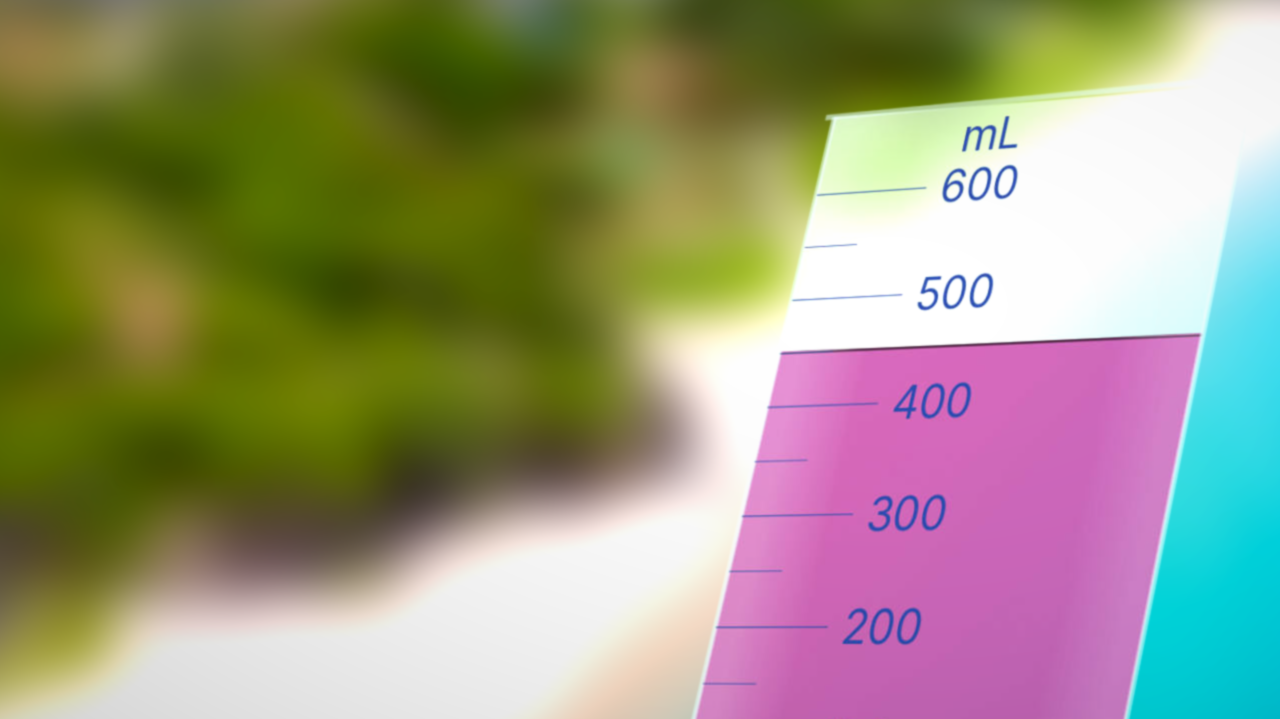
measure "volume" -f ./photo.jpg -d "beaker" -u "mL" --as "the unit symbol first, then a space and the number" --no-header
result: mL 450
